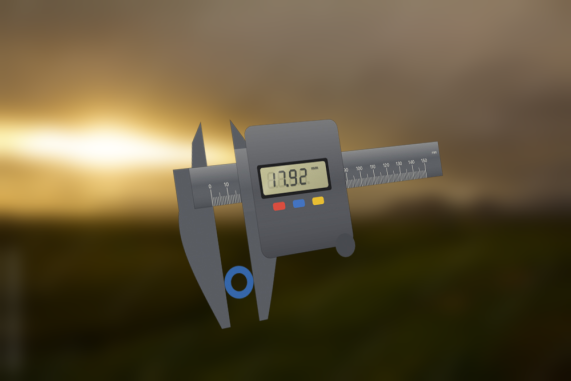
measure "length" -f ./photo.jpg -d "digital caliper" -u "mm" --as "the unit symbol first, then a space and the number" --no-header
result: mm 17.92
